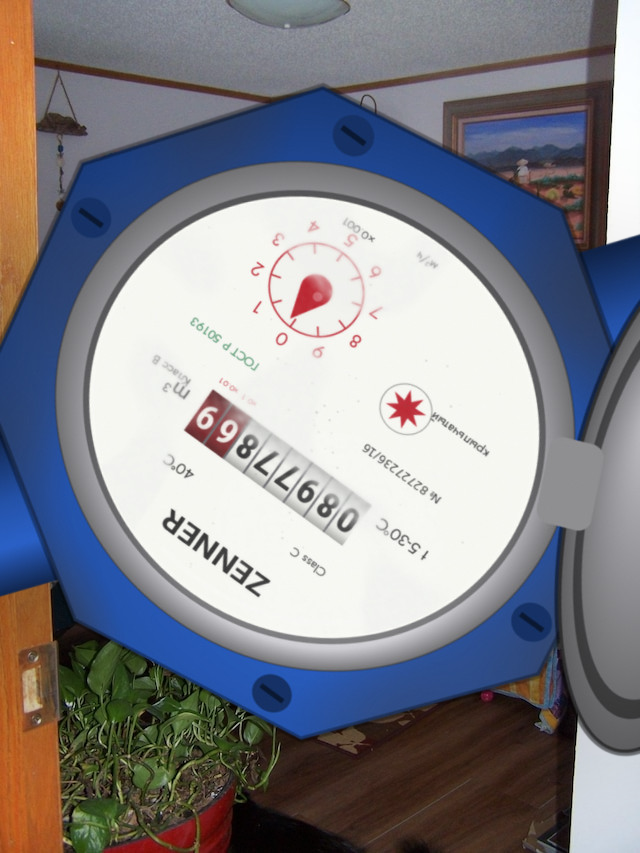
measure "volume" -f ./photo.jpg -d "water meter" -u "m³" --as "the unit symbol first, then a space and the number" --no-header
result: m³ 89778.690
